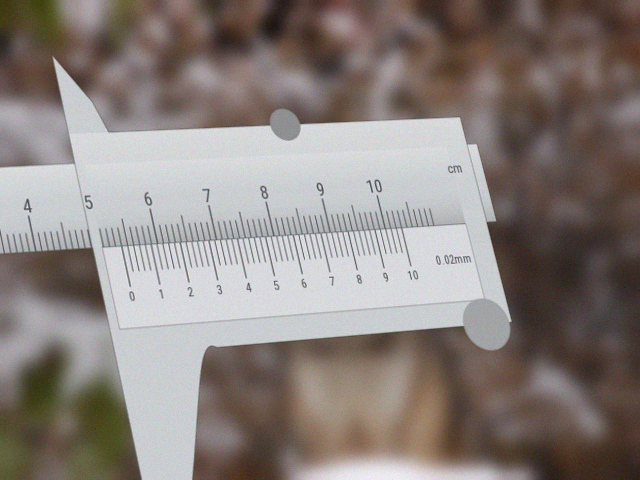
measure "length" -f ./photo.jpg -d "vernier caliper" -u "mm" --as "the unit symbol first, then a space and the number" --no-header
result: mm 54.0
